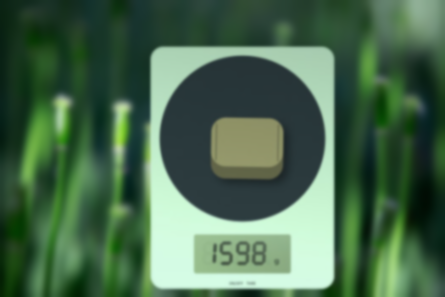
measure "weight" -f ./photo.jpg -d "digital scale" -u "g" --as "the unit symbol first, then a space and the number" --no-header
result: g 1598
